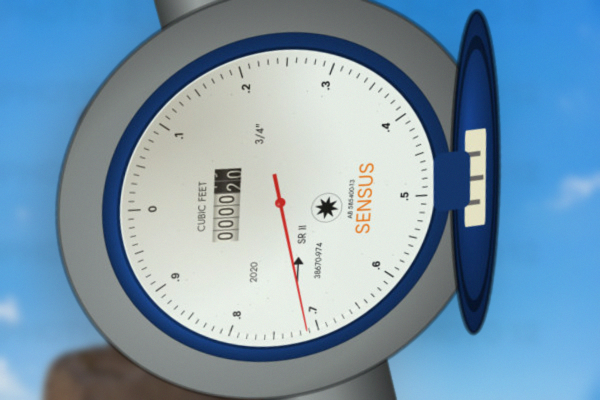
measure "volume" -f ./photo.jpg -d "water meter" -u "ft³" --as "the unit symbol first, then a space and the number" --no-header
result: ft³ 19.71
